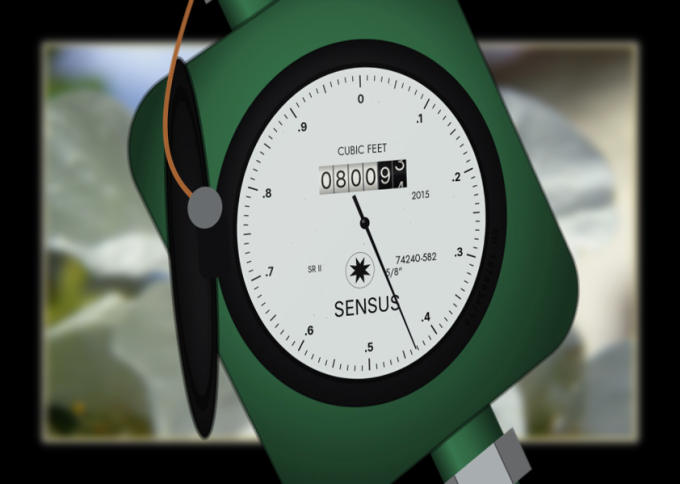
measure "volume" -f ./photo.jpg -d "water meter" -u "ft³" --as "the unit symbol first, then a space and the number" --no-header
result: ft³ 80093.43
